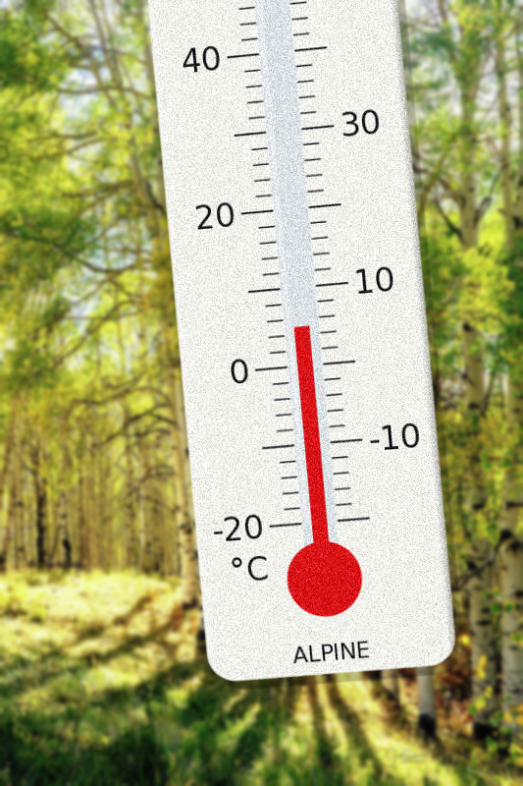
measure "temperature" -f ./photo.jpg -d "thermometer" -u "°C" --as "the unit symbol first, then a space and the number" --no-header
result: °C 5
